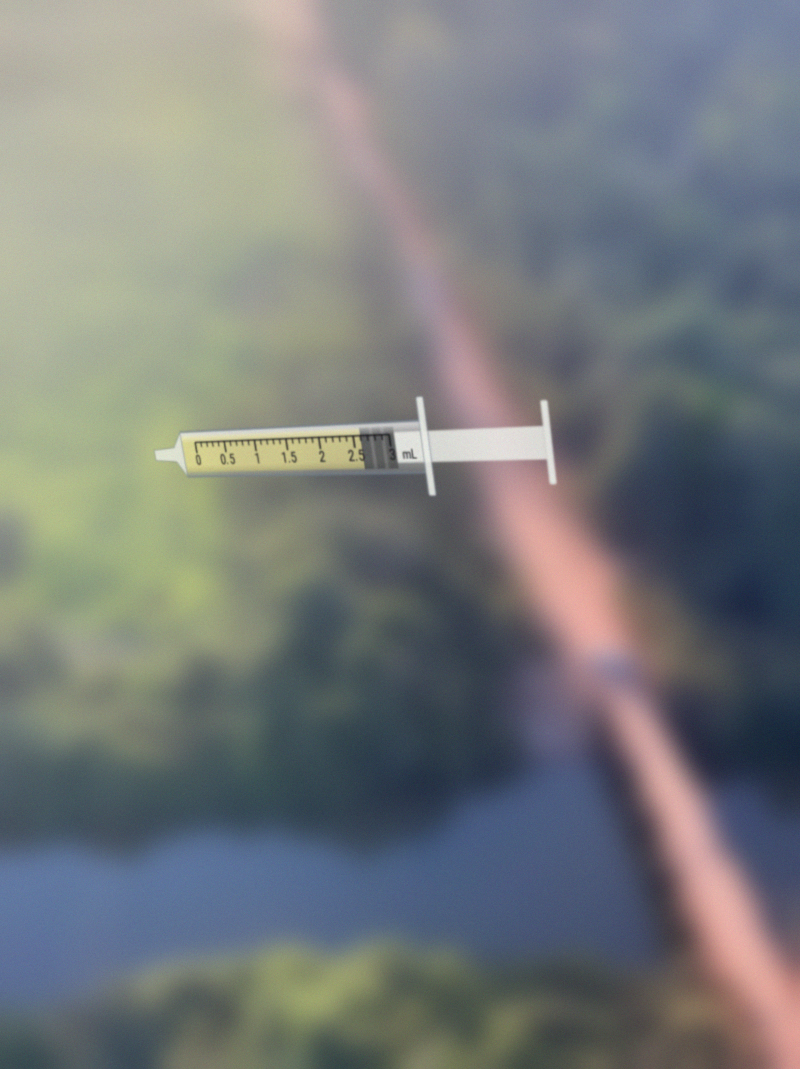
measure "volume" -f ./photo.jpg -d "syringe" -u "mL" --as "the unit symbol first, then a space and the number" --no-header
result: mL 2.6
